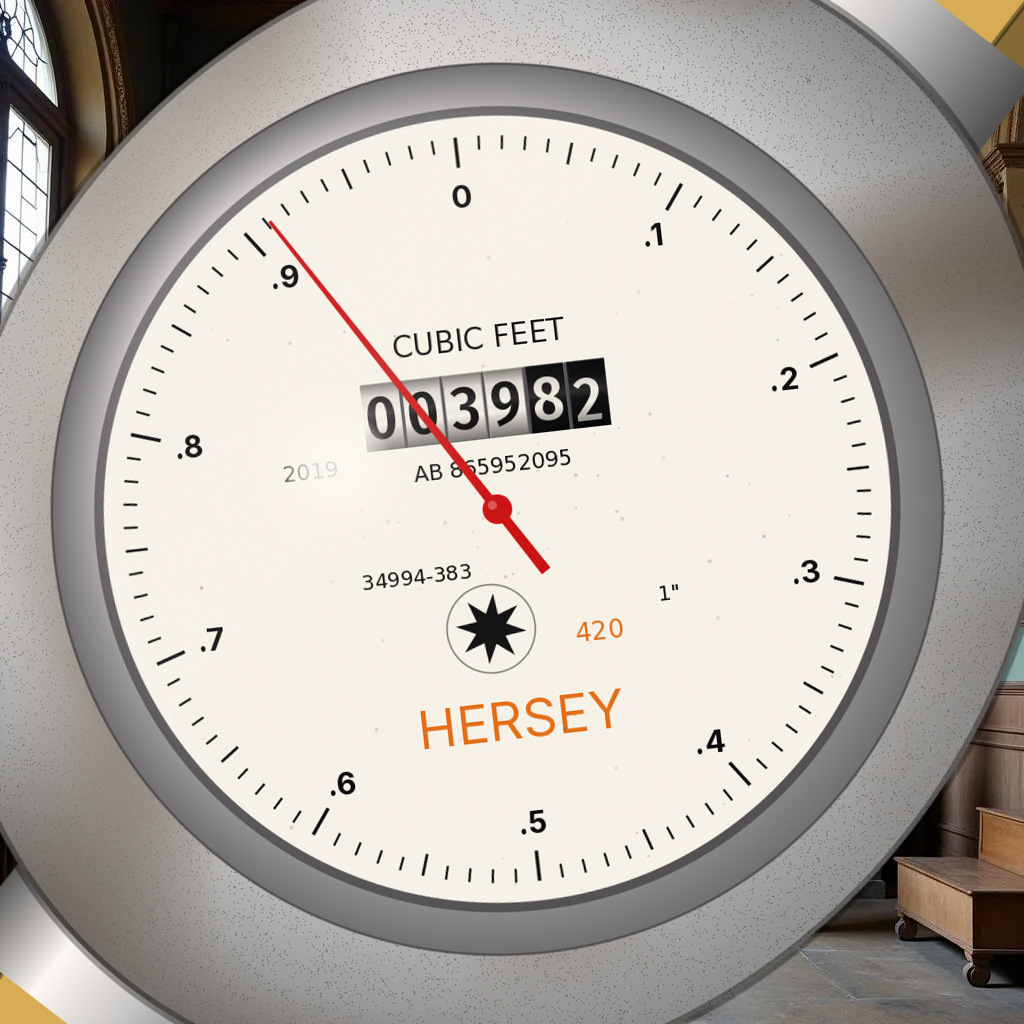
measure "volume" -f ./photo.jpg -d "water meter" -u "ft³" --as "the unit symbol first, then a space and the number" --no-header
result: ft³ 3981.91
